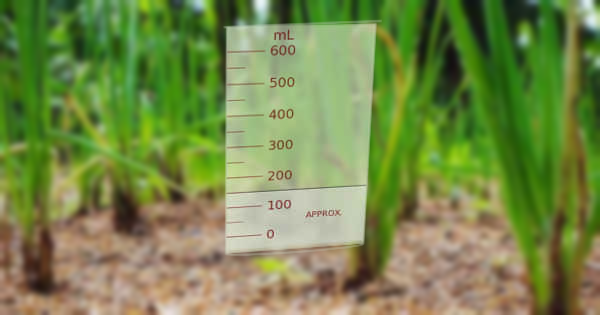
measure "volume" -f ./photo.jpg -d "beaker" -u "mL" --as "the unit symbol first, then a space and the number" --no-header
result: mL 150
